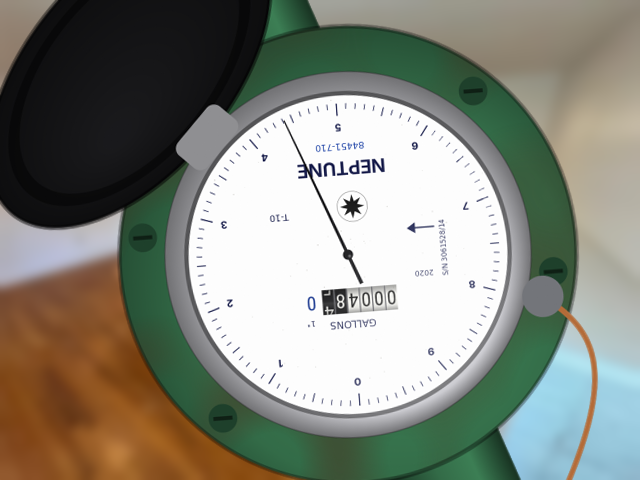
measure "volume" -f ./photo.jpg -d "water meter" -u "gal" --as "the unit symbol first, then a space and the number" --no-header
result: gal 4844.4
